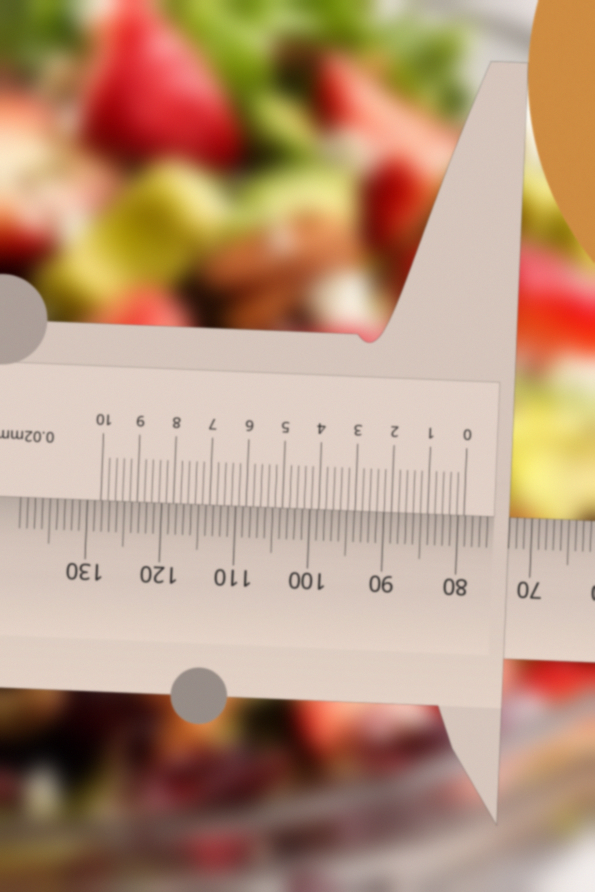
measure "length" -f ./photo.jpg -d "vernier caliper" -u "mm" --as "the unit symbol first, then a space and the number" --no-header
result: mm 79.2
